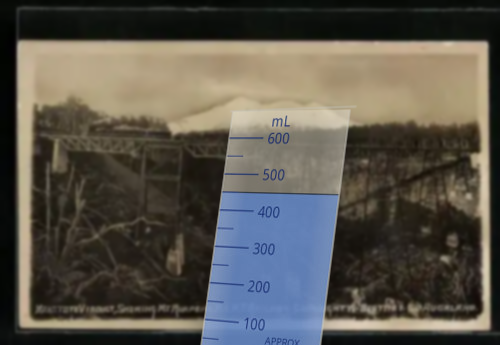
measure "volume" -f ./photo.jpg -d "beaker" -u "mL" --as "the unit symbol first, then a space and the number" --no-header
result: mL 450
